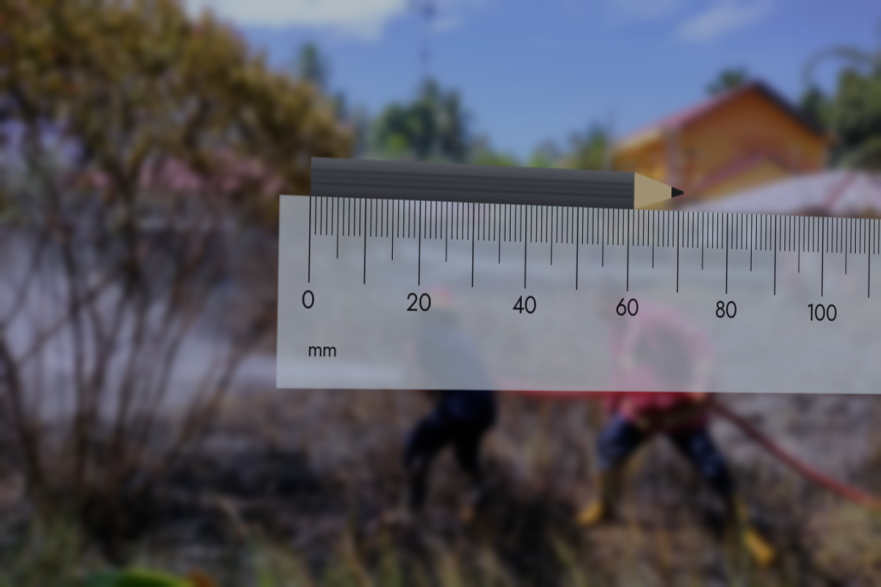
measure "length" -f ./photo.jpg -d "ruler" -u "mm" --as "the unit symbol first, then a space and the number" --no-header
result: mm 71
